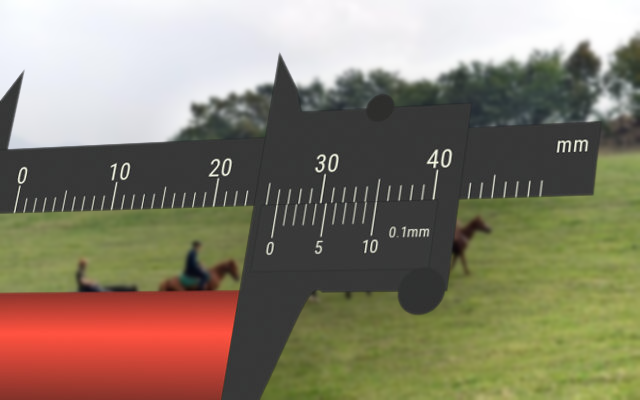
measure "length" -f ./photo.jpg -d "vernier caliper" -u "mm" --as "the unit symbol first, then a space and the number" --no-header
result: mm 26.0
